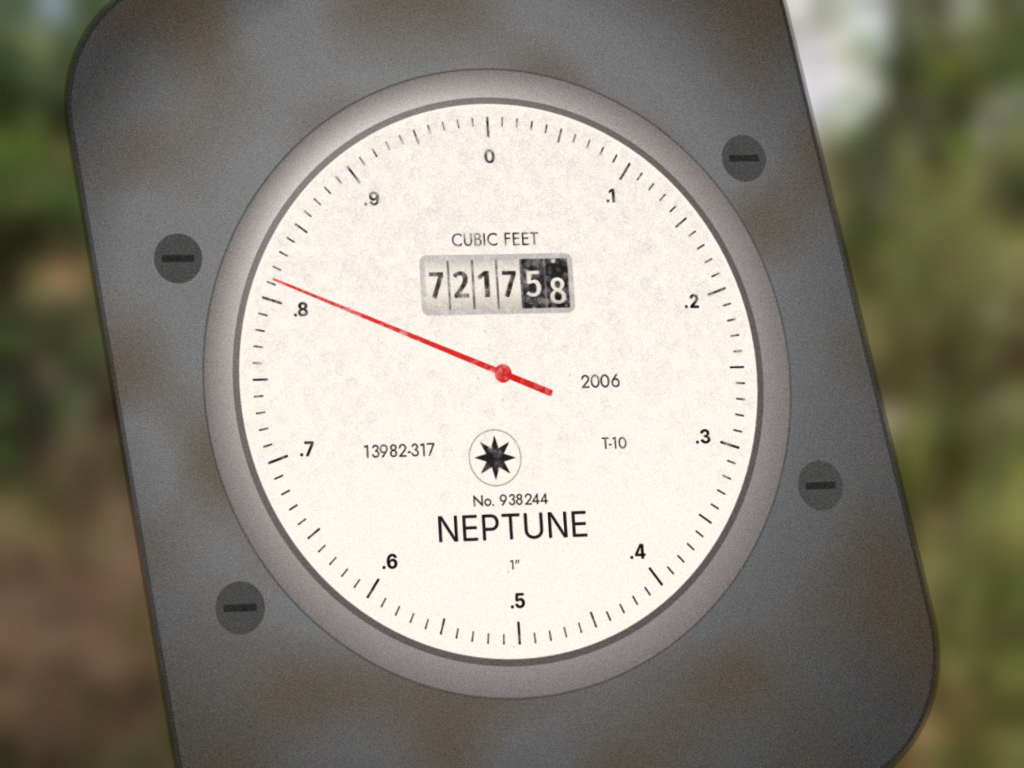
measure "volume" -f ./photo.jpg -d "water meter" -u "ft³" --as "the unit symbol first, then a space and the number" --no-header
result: ft³ 721757.81
